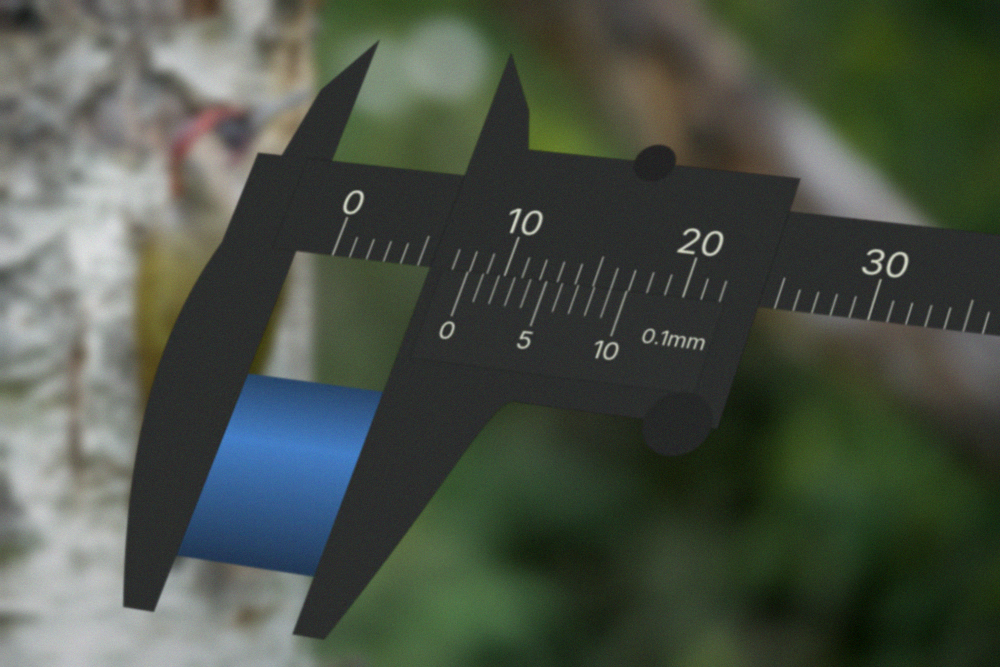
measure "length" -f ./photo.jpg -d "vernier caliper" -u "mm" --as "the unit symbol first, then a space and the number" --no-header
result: mm 7.9
